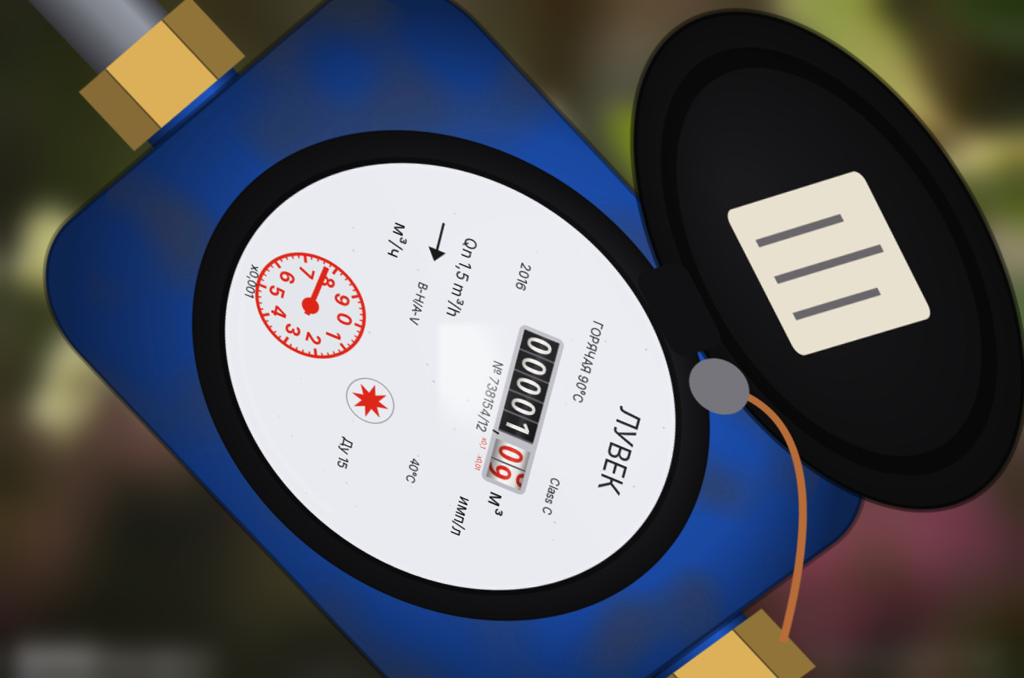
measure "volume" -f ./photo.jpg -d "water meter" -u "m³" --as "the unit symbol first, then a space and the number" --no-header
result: m³ 1.087
